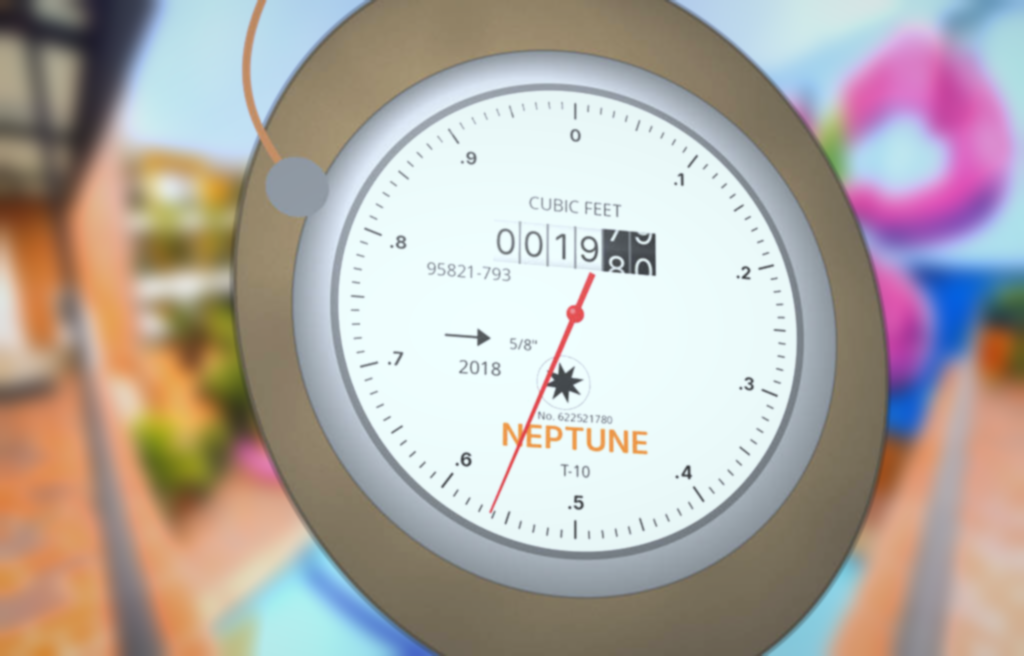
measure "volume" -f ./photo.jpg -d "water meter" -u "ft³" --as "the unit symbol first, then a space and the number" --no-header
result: ft³ 1979.56
